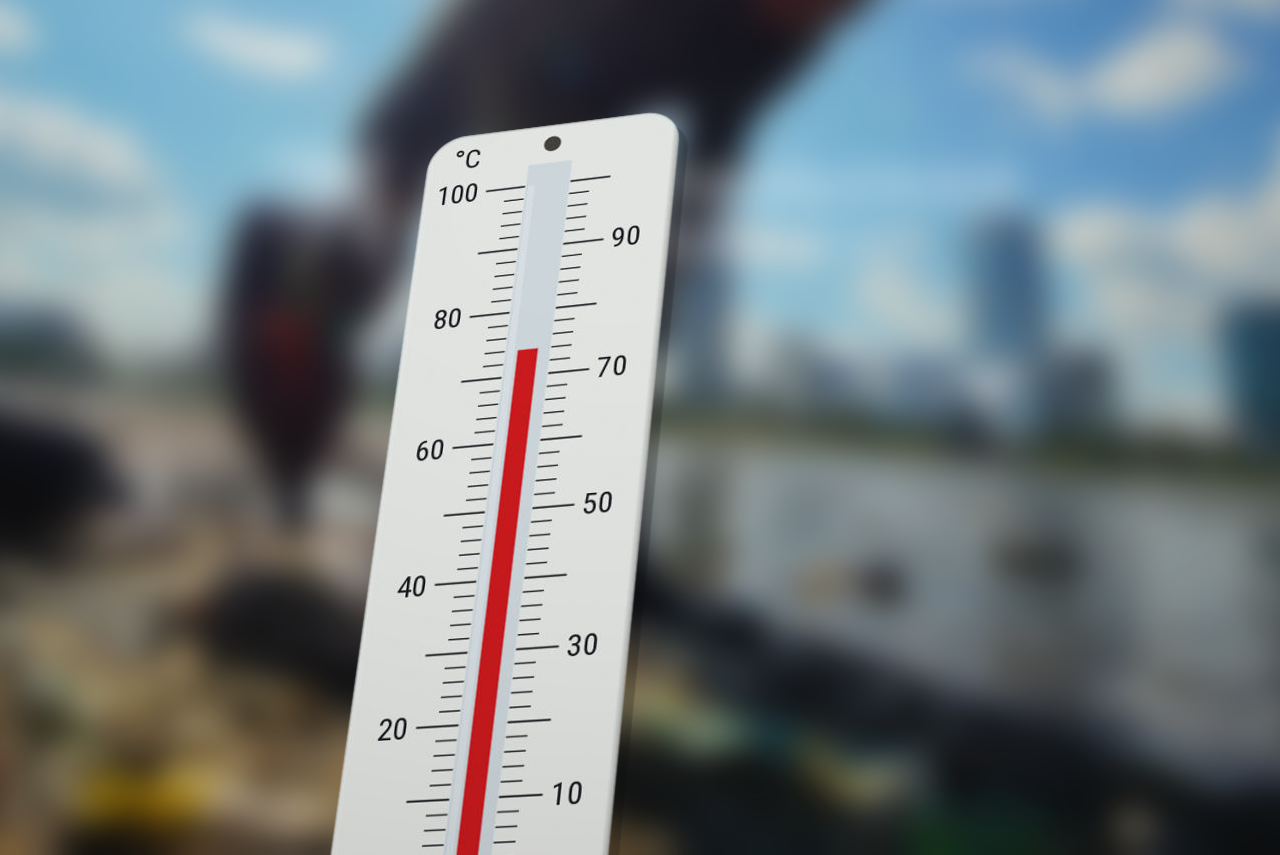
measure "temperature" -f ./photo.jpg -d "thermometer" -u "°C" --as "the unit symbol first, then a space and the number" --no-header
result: °C 74
